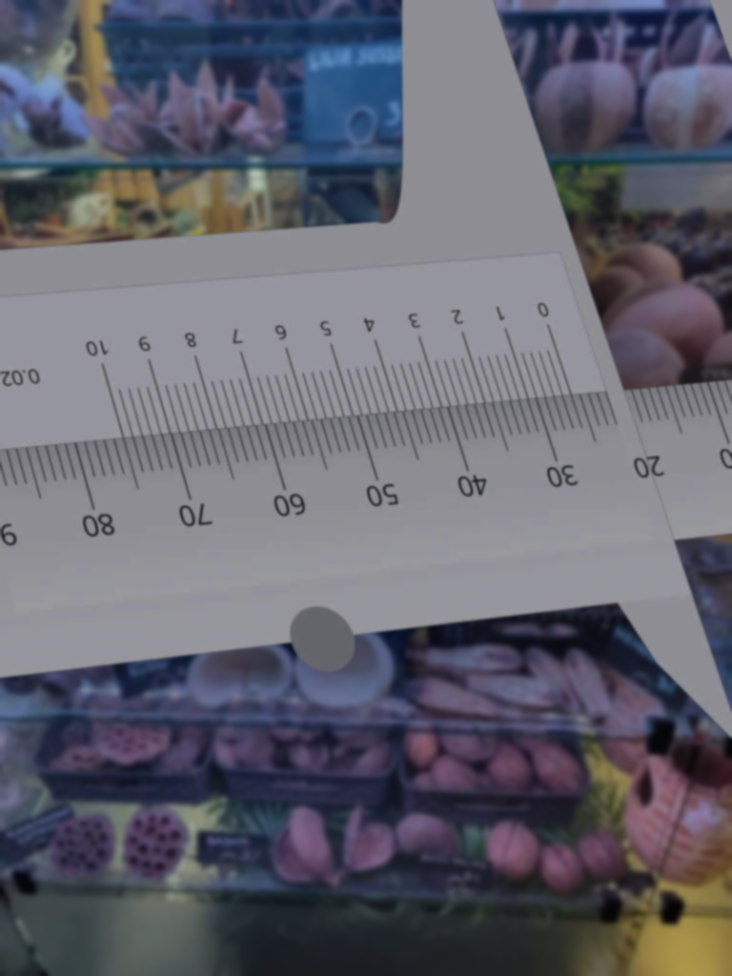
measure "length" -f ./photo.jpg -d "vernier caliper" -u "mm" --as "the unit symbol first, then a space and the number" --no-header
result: mm 26.0
